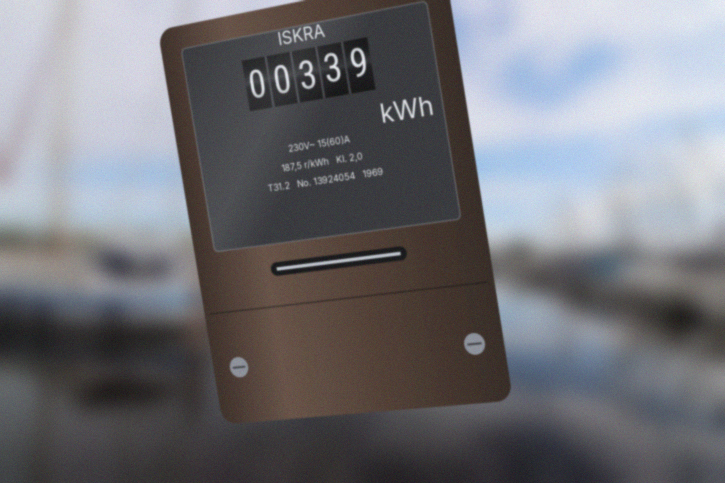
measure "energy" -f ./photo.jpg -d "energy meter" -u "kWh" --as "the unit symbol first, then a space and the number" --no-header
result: kWh 339
